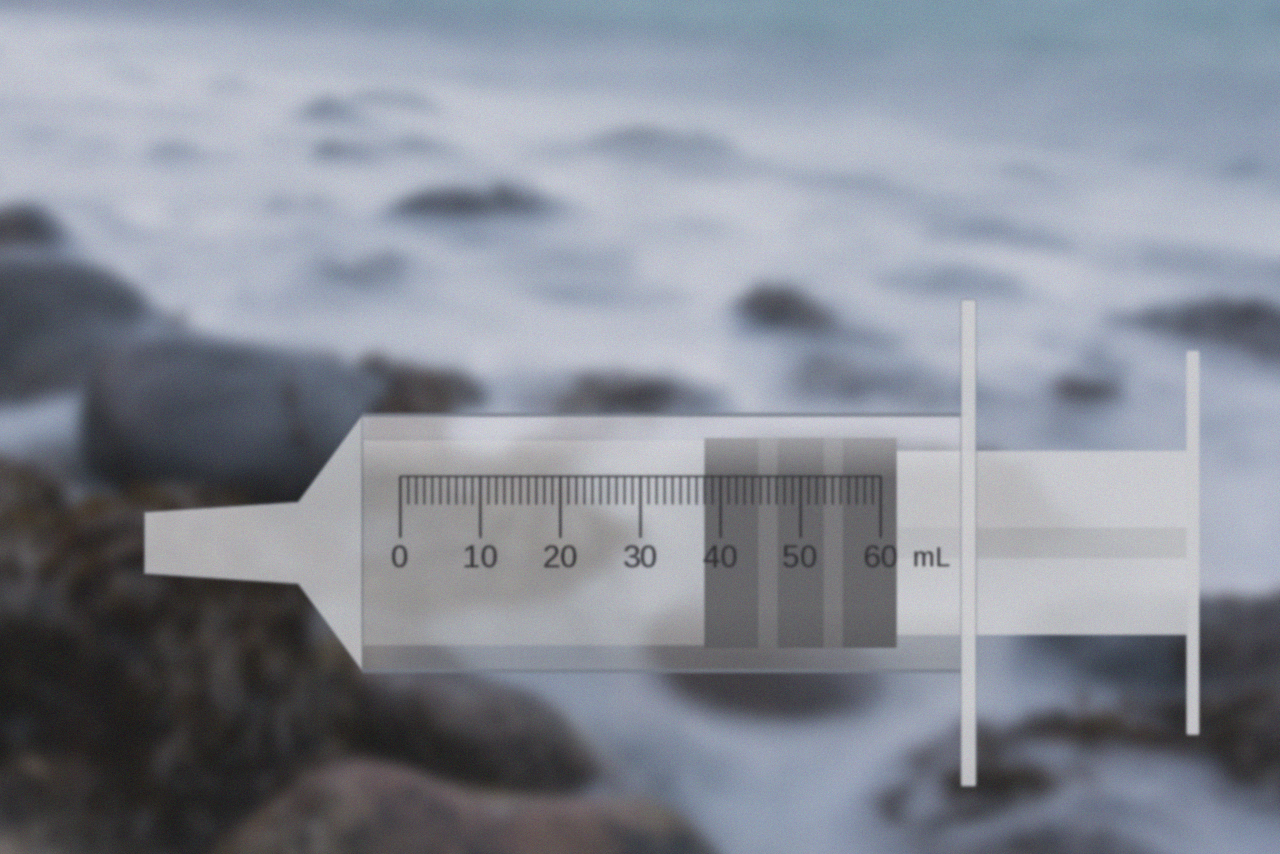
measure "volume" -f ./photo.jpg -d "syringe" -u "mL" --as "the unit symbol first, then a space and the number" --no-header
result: mL 38
